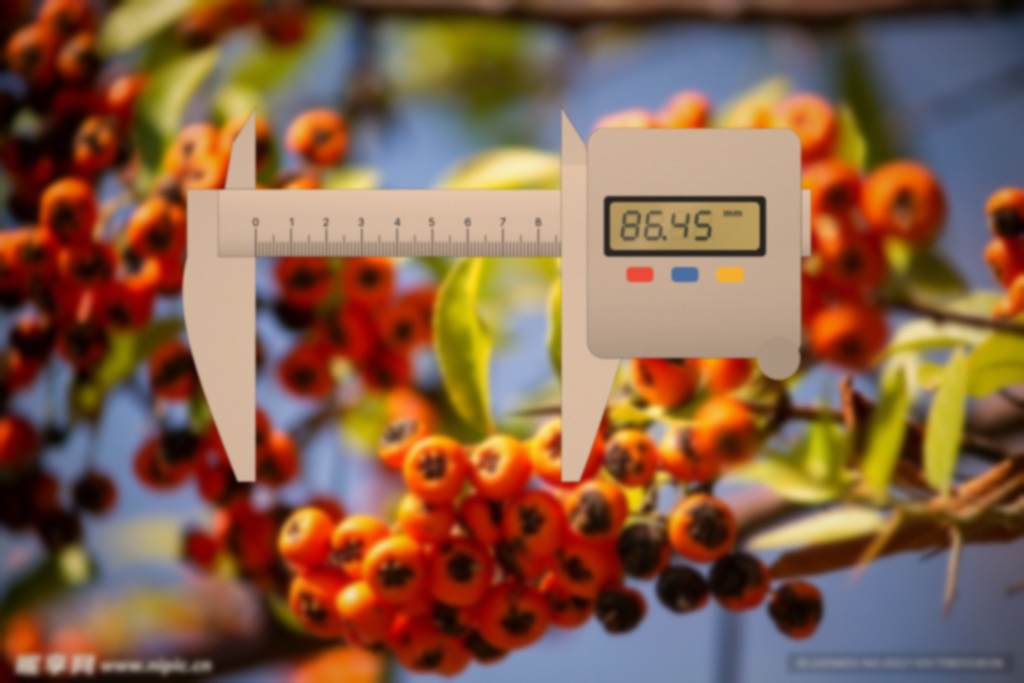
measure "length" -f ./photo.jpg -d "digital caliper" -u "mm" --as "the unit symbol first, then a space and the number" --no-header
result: mm 86.45
